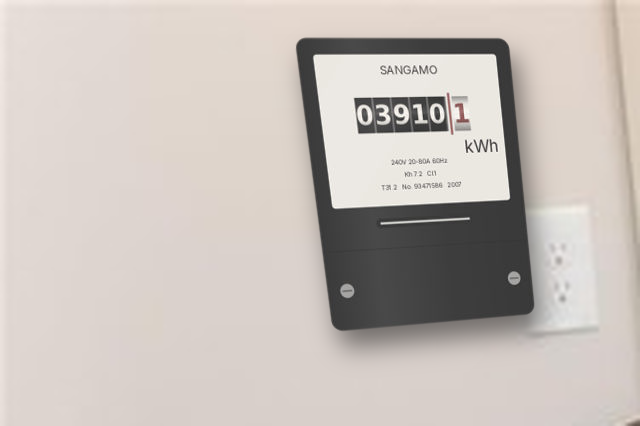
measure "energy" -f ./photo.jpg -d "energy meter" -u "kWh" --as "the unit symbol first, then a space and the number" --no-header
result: kWh 3910.1
